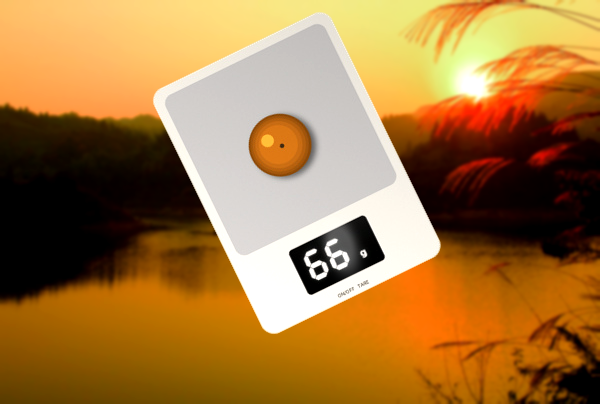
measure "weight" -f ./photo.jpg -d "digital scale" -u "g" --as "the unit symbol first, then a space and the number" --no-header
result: g 66
